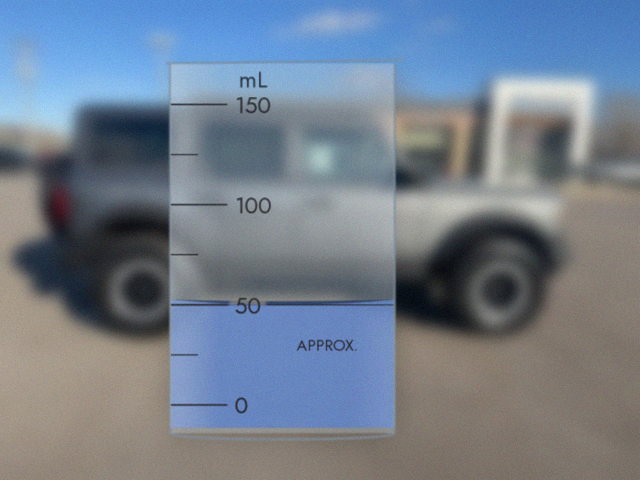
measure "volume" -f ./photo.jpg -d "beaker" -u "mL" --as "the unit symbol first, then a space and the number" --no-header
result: mL 50
